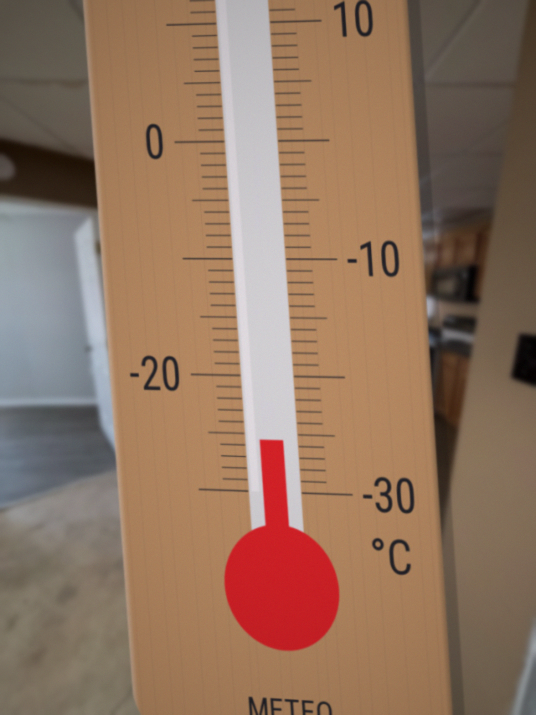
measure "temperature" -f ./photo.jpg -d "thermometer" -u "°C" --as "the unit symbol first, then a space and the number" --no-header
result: °C -25.5
